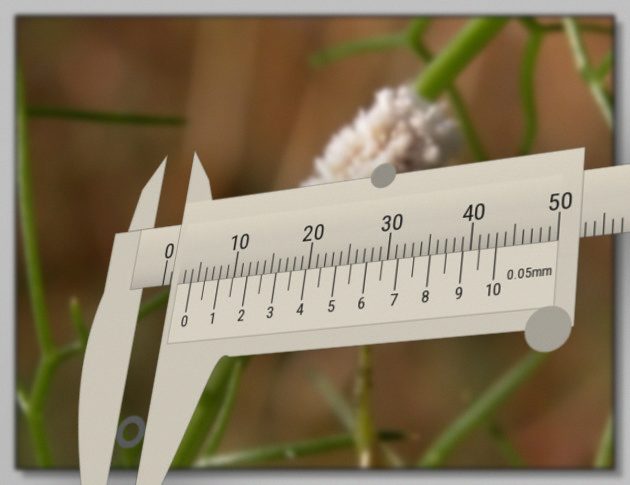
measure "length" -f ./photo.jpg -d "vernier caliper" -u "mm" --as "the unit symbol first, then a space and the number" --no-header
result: mm 4.0
